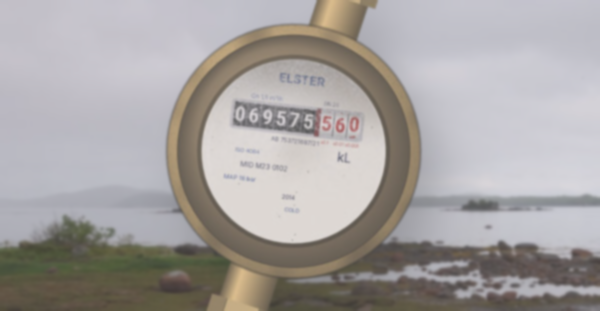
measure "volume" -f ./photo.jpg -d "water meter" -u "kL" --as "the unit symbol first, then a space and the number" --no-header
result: kL 69575.560
